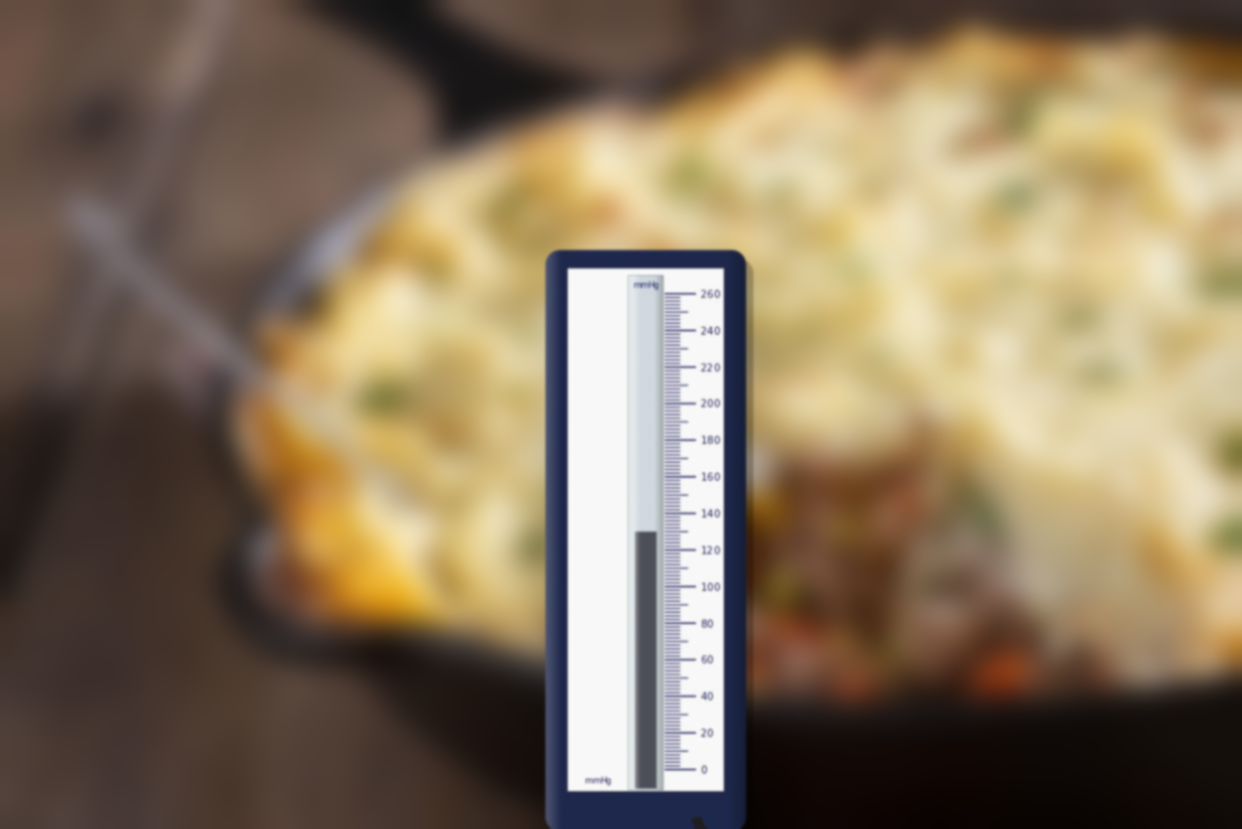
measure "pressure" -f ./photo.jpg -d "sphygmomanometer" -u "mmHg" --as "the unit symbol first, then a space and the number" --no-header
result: mmHg 130
